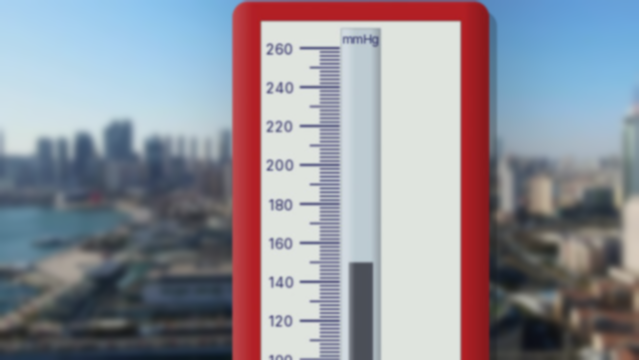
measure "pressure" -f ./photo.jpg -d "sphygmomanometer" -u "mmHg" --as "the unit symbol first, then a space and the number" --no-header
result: mmHg 150
